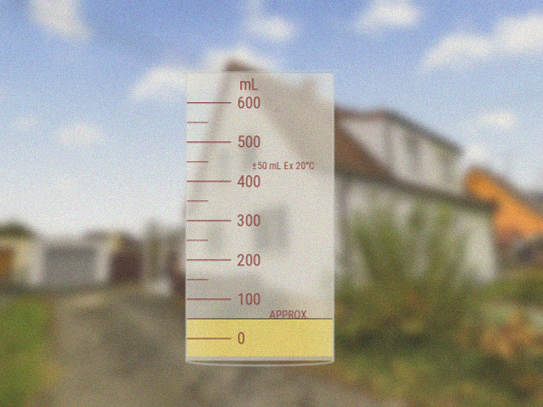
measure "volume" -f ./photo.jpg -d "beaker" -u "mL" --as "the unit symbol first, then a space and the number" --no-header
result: mL 50
